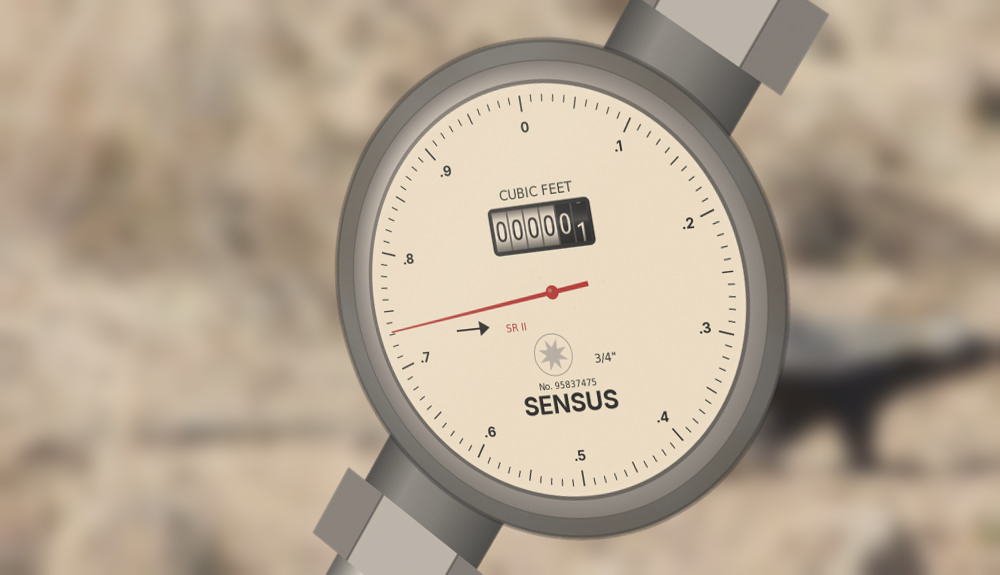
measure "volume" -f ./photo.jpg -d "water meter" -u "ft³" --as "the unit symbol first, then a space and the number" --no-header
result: ft³ 0.73
